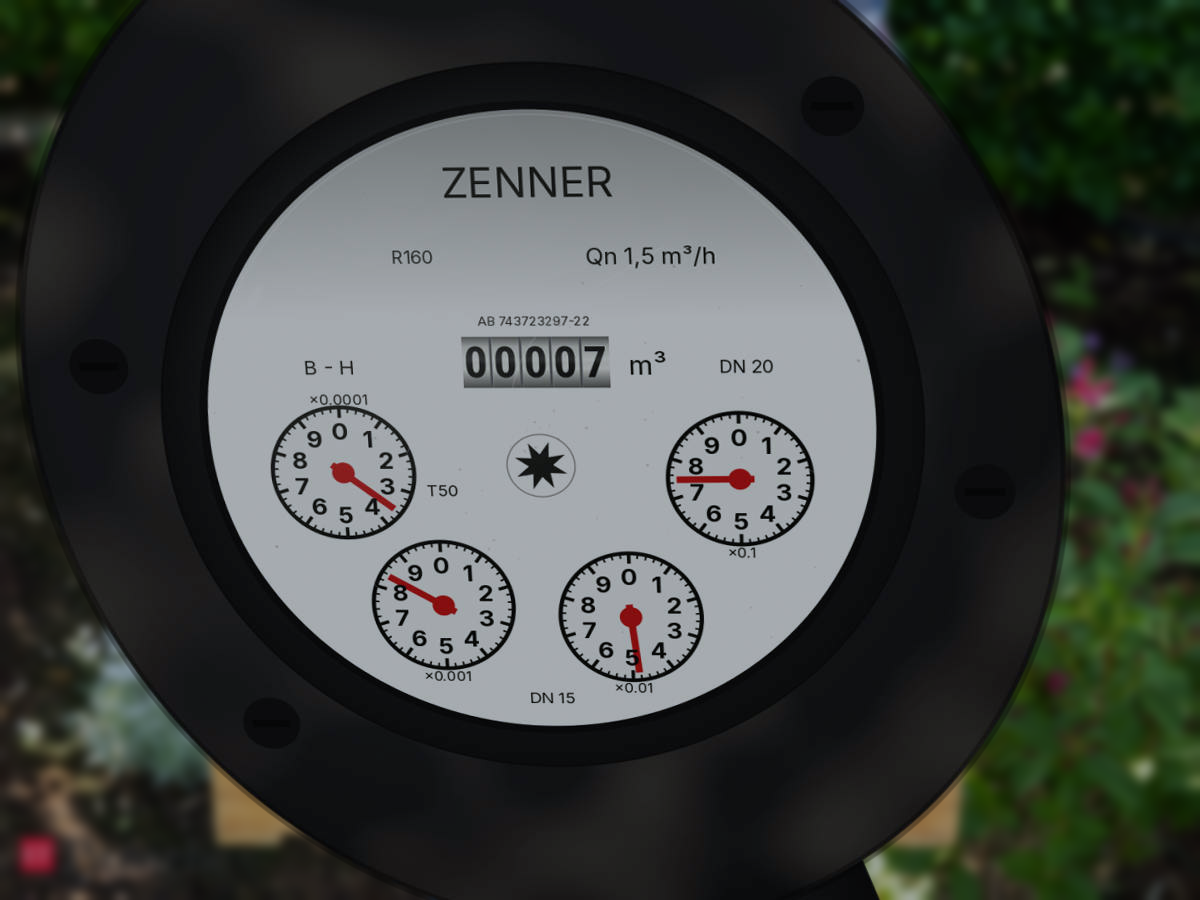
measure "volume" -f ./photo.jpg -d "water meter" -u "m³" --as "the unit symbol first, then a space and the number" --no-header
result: m³ 7.7483
